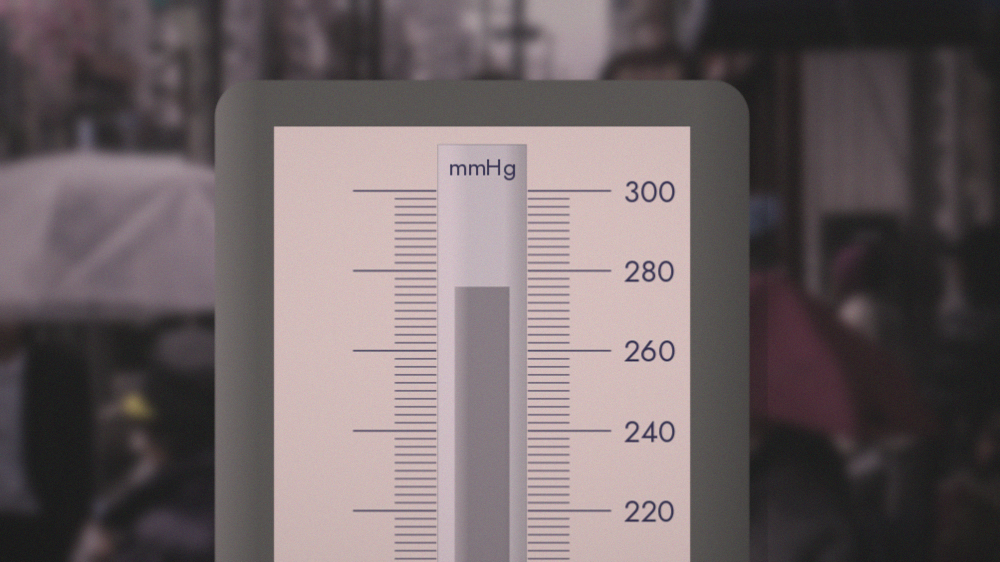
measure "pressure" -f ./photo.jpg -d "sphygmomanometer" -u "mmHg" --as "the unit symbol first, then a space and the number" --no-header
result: mmHg 276
